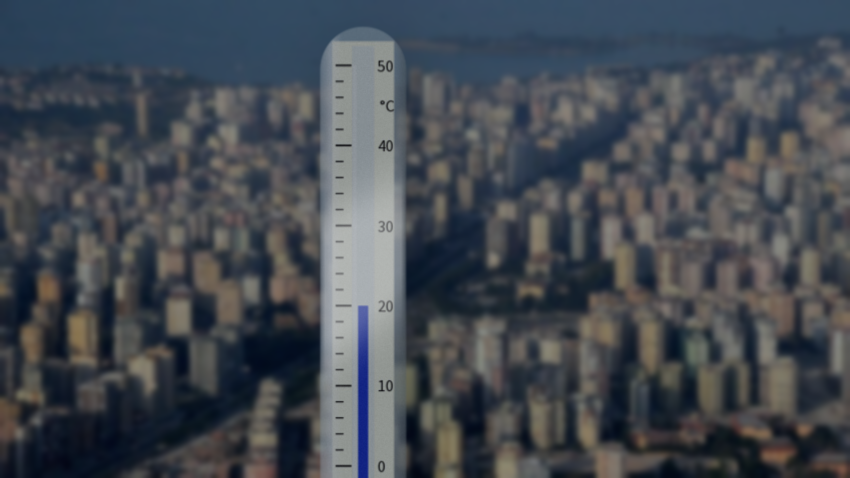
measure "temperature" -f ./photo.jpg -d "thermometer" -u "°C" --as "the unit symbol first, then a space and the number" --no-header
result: °C 20
